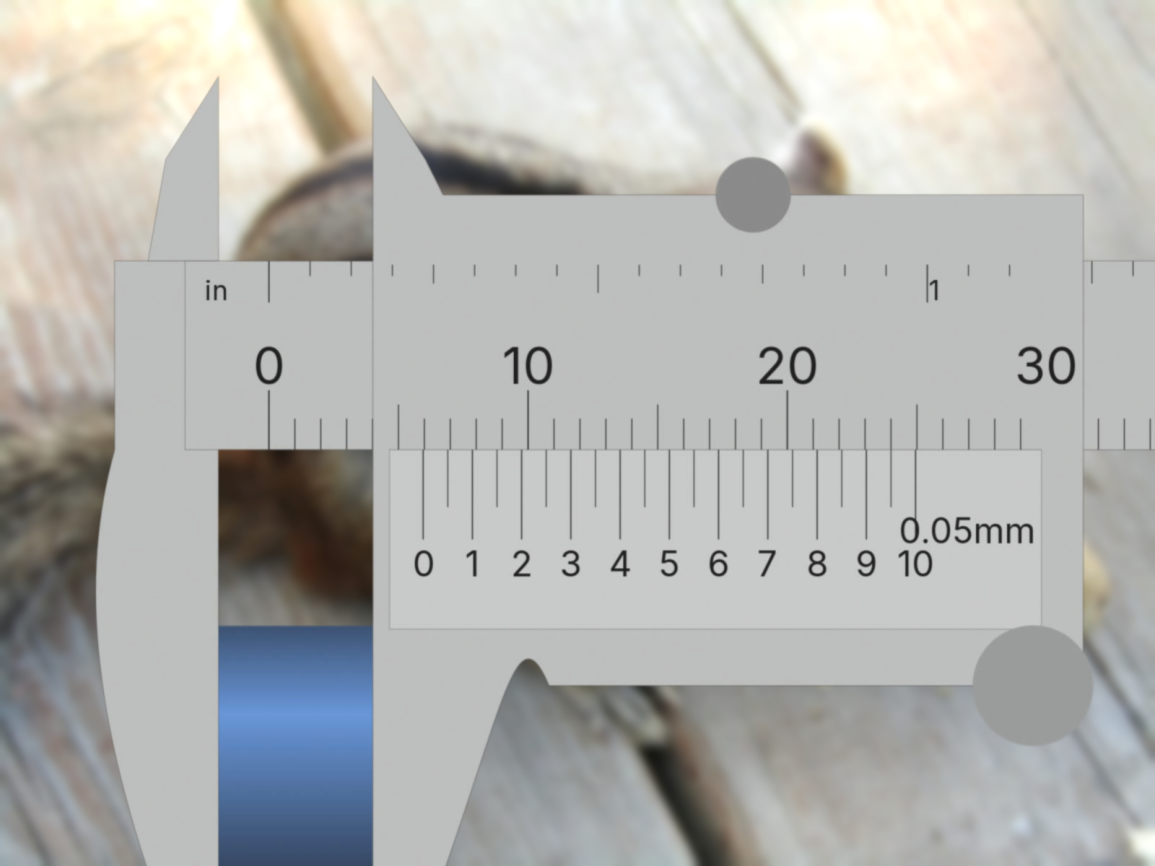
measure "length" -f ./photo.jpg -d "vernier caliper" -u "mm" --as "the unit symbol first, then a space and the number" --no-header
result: mm 5.95
